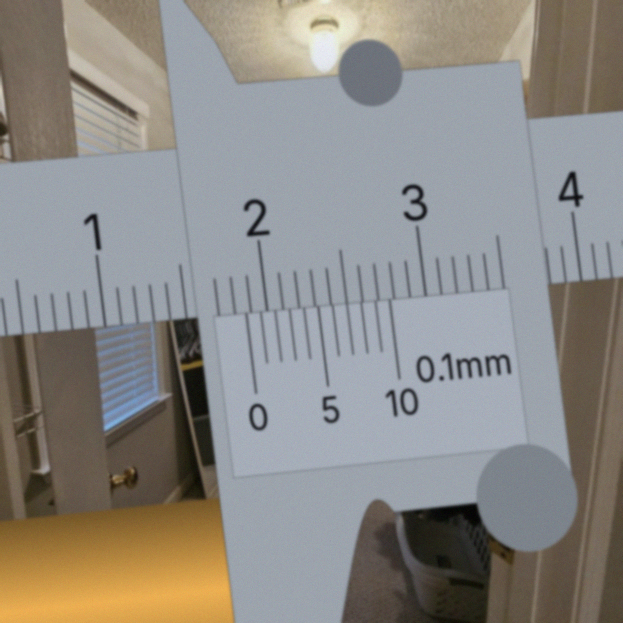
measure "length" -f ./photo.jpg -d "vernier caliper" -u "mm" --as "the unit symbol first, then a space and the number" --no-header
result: mm 18.7
